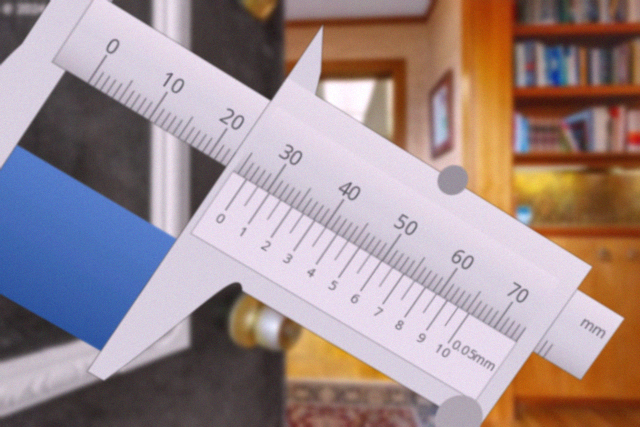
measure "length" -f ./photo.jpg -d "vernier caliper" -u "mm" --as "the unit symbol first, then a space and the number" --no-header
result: mm 26.5
